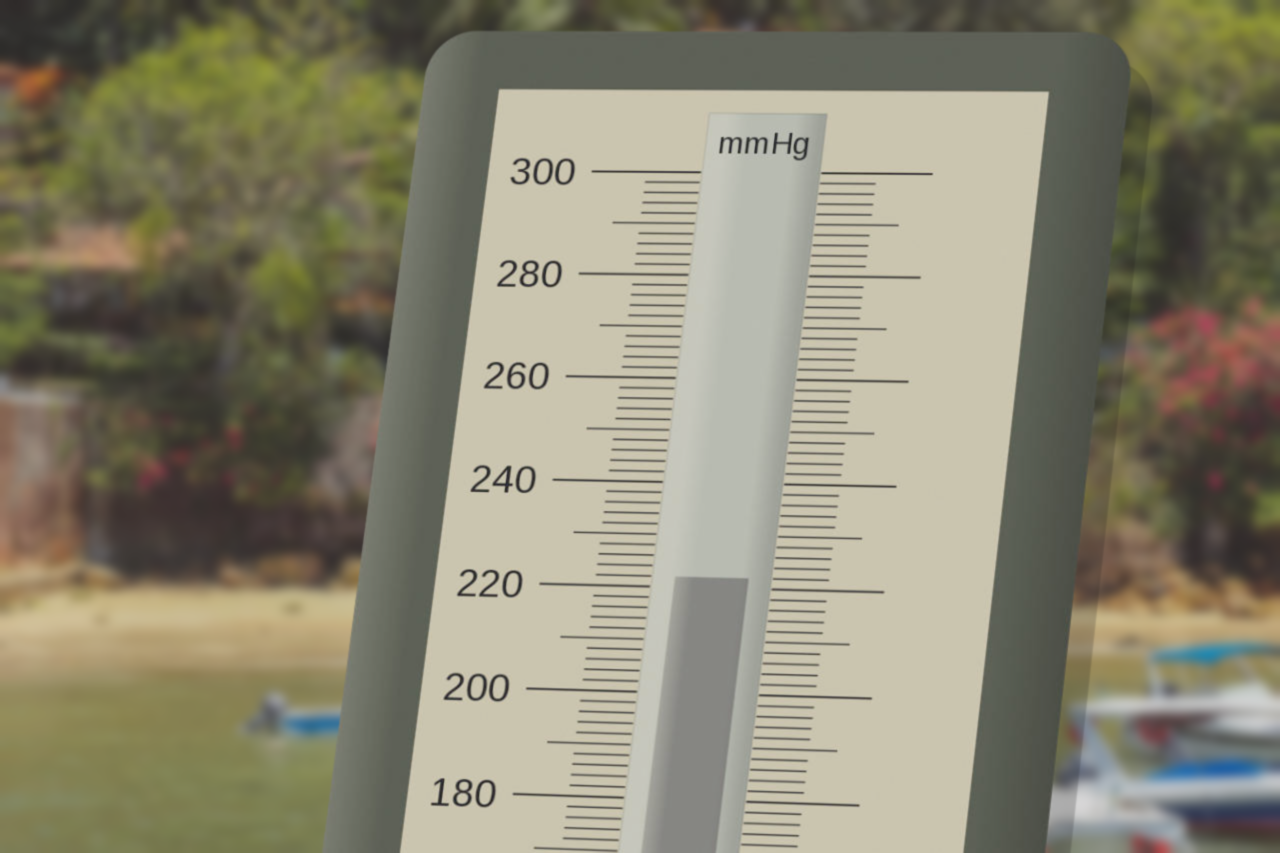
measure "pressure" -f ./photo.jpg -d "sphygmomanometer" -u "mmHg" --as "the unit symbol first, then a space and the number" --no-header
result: mmHg 222
